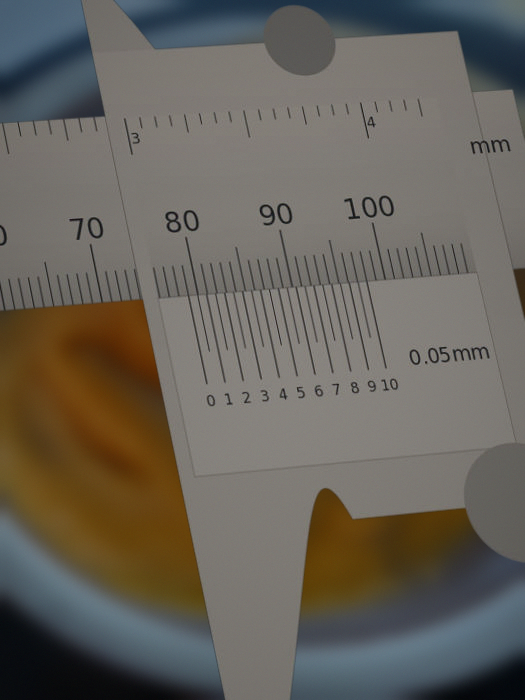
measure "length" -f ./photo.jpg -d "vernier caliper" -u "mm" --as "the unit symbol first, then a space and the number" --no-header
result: mm 79.0
